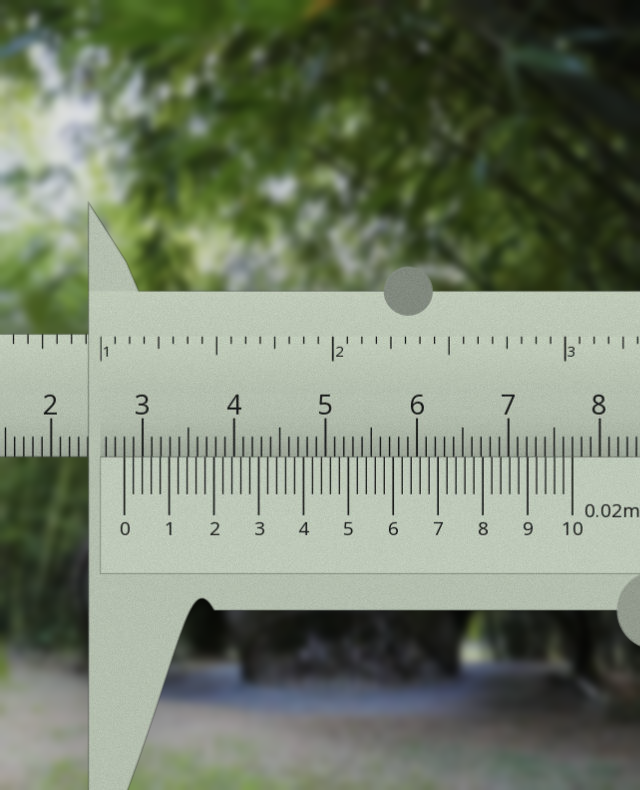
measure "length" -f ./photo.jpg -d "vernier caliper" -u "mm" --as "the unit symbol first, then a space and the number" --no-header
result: mm 28.0
